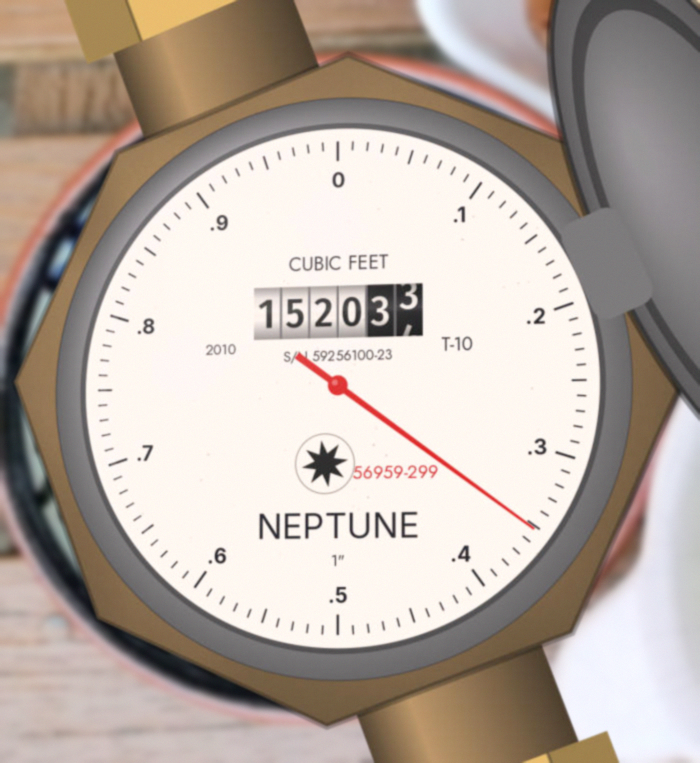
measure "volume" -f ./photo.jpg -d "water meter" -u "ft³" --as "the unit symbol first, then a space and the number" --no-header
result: ft³ 152033.35
